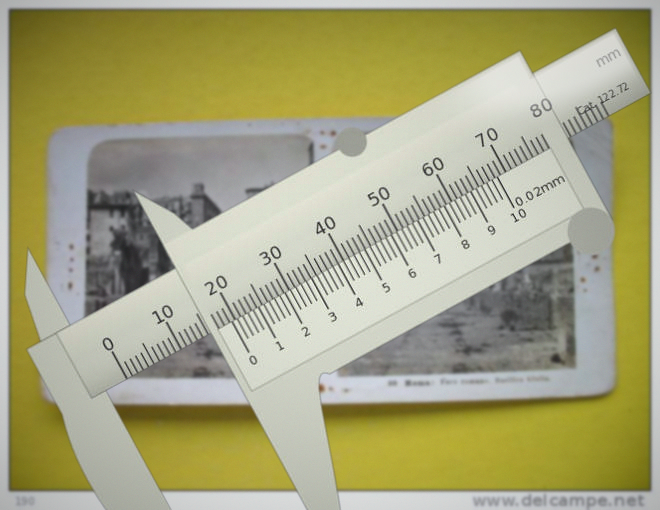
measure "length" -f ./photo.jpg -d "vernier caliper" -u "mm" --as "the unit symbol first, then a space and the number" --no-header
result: mm 19.4
